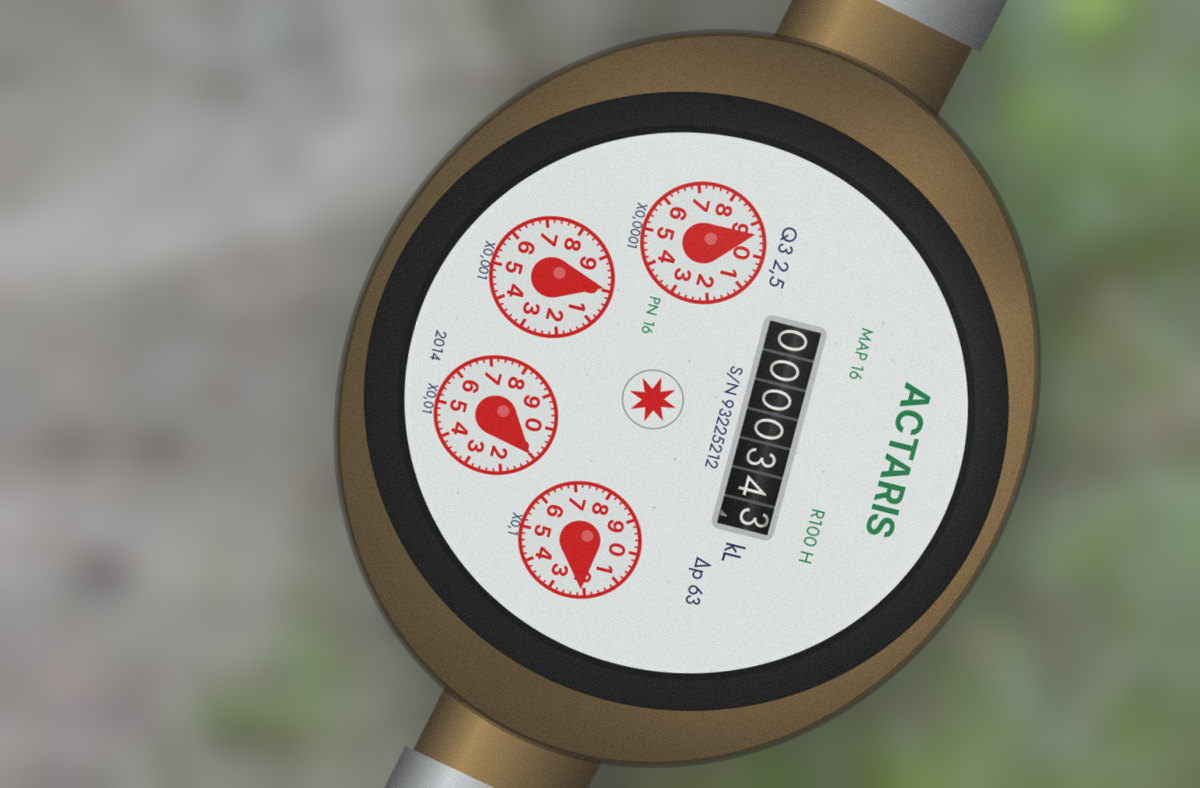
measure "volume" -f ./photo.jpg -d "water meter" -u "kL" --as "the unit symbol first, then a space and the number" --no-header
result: kL 343.2099
